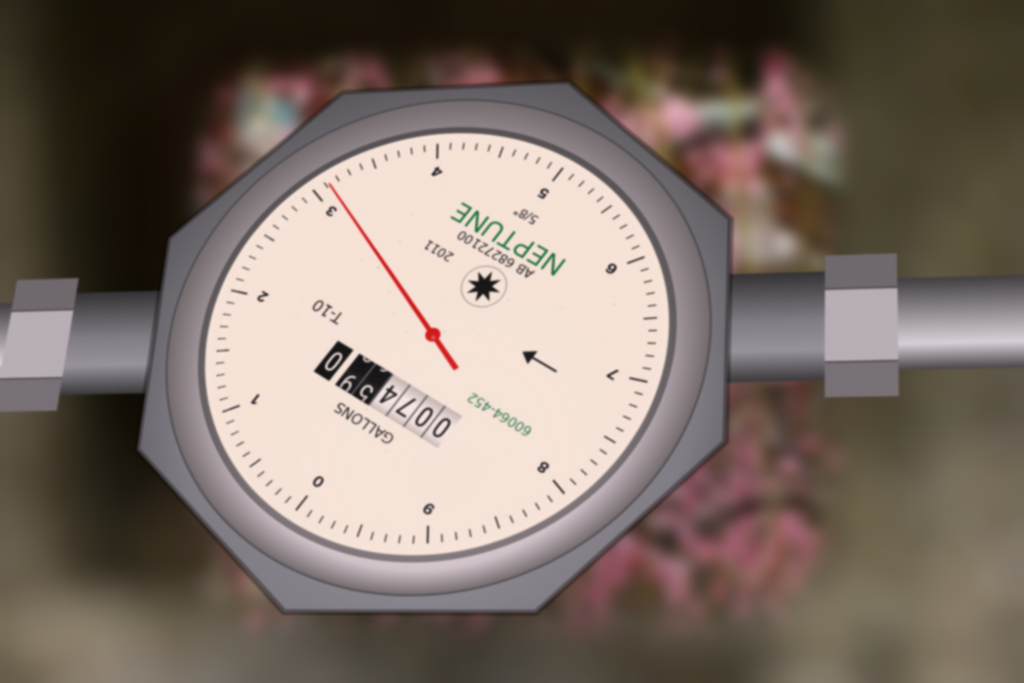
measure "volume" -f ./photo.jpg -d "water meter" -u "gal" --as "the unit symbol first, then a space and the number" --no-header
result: gal 74593.1
